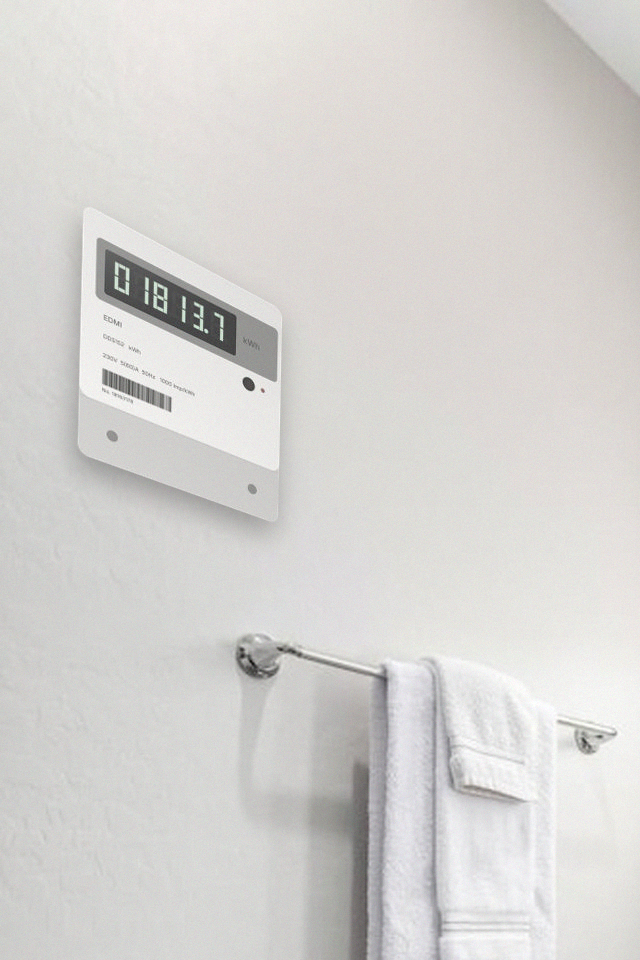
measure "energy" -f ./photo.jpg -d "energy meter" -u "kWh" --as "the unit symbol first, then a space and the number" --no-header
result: kWh 1813.7
